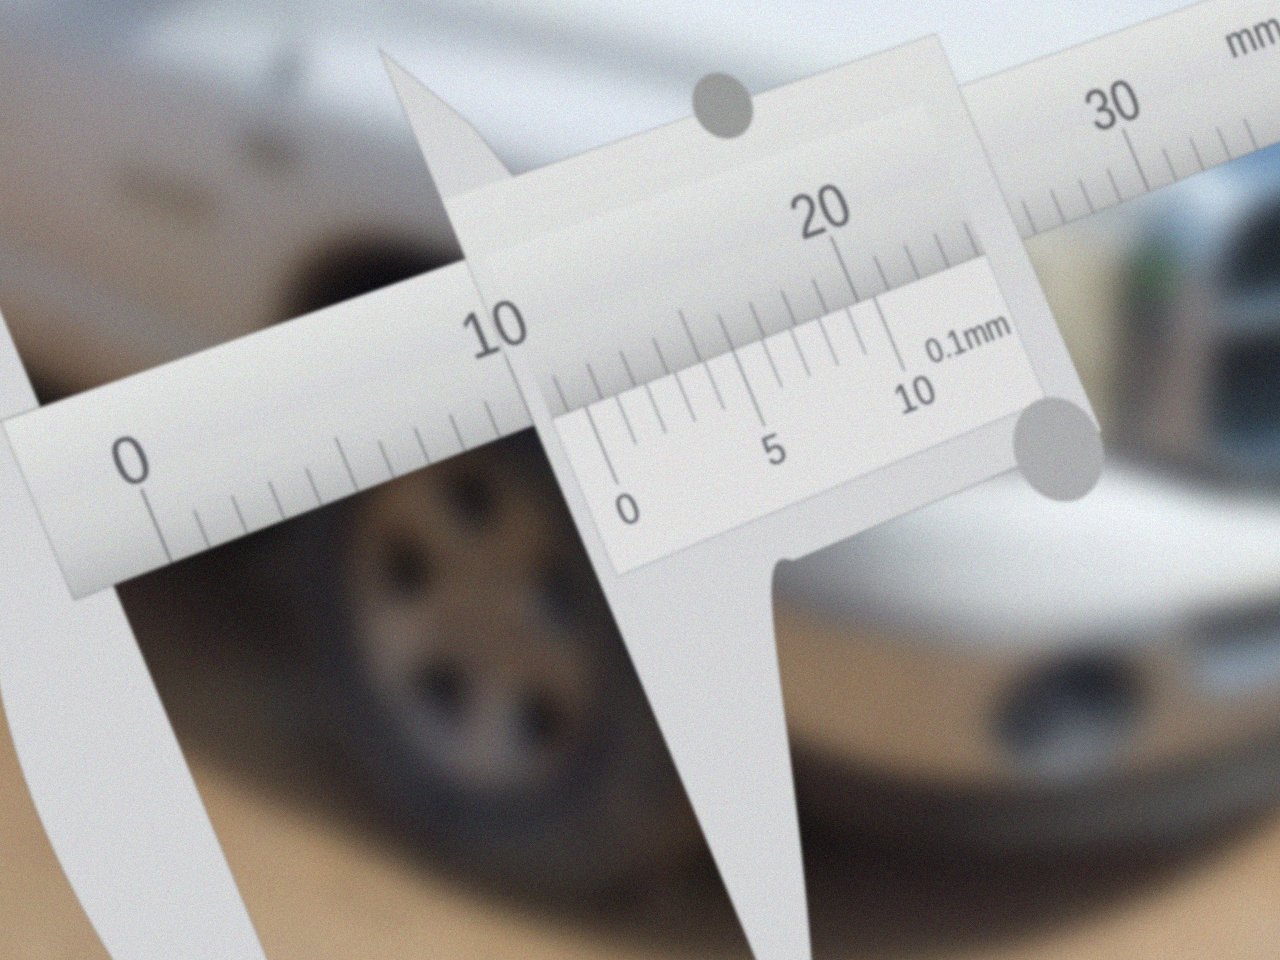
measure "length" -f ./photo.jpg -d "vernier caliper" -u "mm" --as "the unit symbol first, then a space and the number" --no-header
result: mm 11.5
